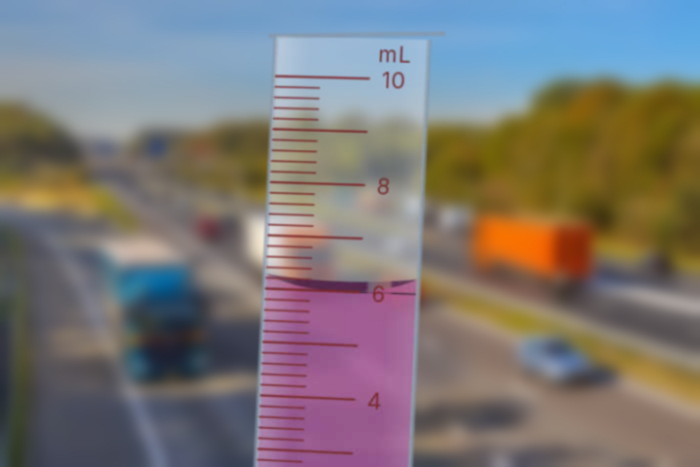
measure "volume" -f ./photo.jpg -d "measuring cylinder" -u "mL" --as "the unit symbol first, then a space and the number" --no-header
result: mL 6
